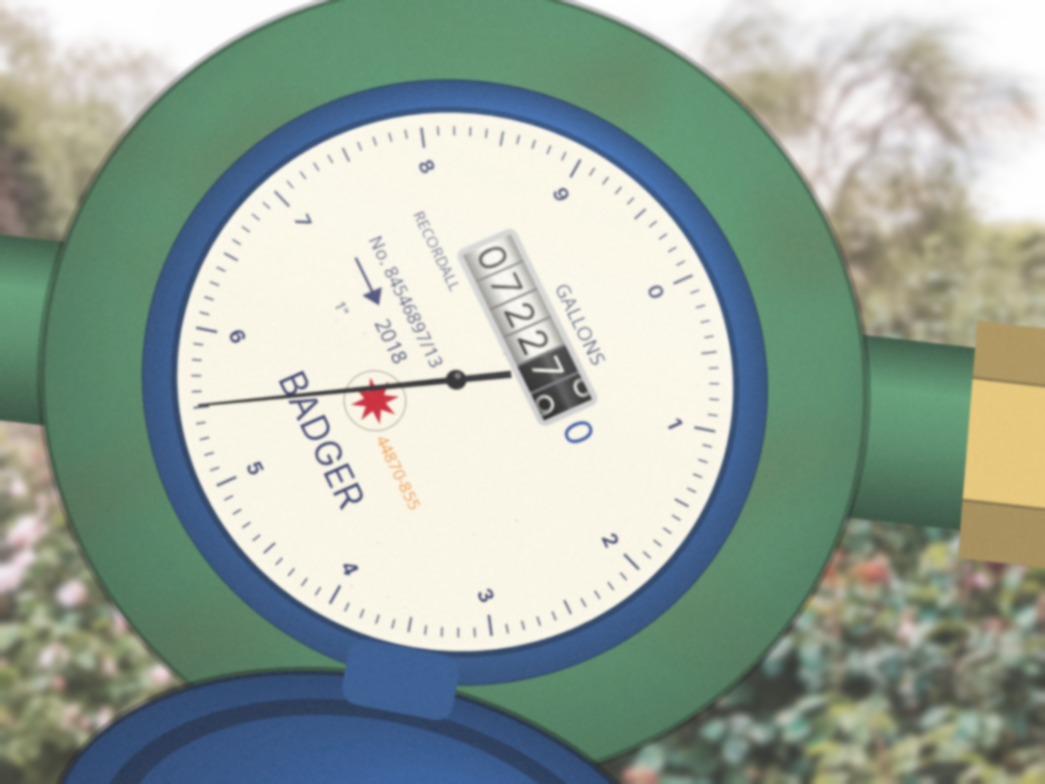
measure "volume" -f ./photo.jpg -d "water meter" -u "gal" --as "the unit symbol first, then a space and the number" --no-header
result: gal 722785.5
